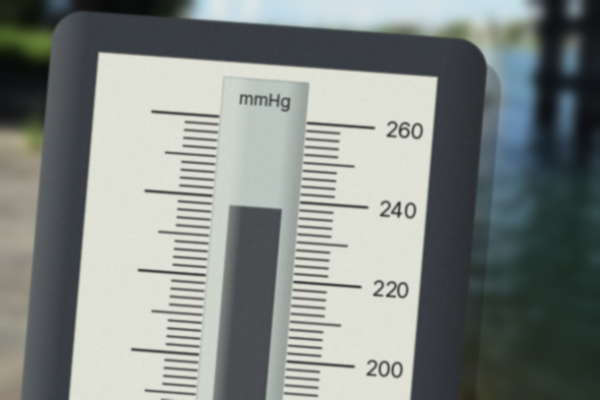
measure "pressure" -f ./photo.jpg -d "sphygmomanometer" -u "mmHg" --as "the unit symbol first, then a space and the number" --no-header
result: mmHg 238
